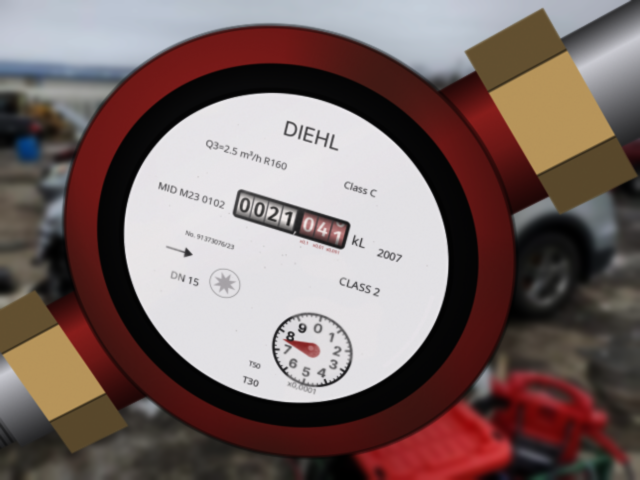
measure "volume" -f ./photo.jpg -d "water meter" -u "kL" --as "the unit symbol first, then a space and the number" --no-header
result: kL 21.0407
